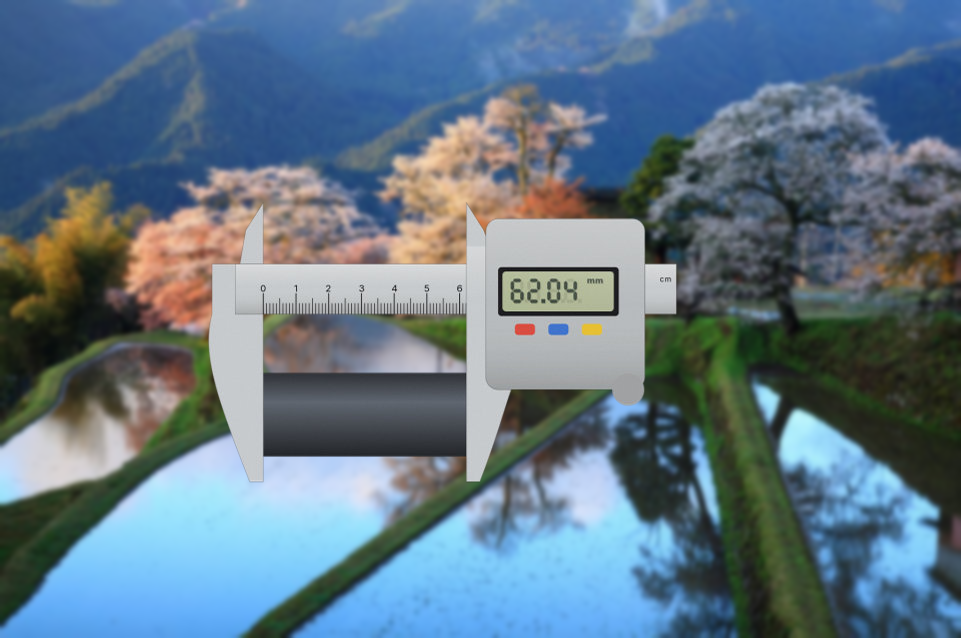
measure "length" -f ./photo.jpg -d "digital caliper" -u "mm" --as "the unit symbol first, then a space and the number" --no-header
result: mm 62.04
